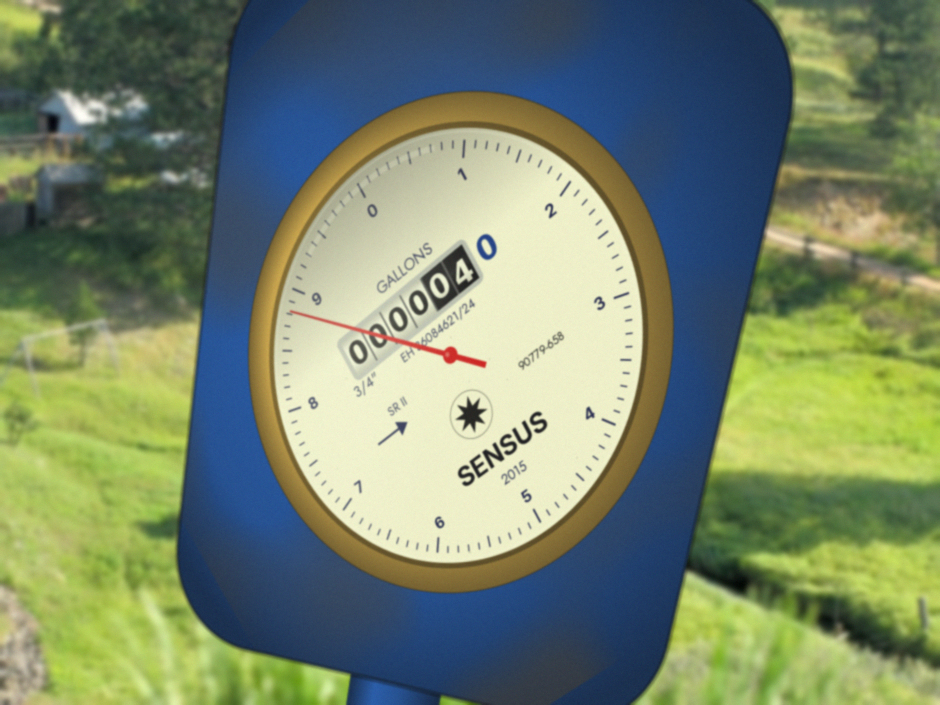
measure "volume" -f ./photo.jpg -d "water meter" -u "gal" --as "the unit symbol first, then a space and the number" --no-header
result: gal 38.8
